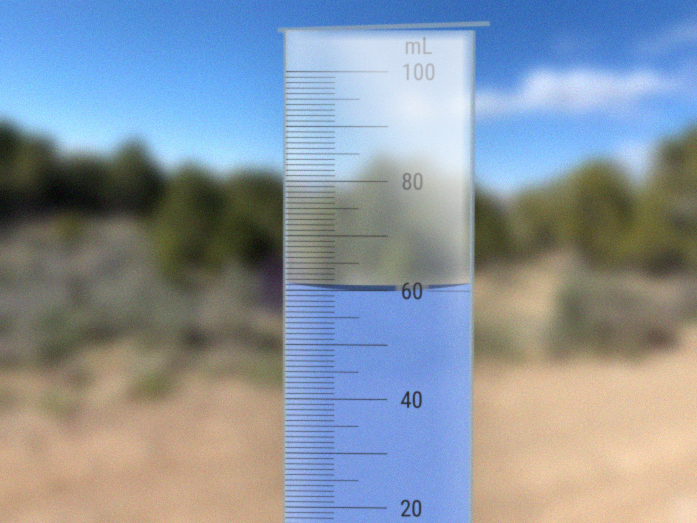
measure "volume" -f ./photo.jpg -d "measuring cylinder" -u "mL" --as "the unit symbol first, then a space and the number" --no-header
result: mL 60
